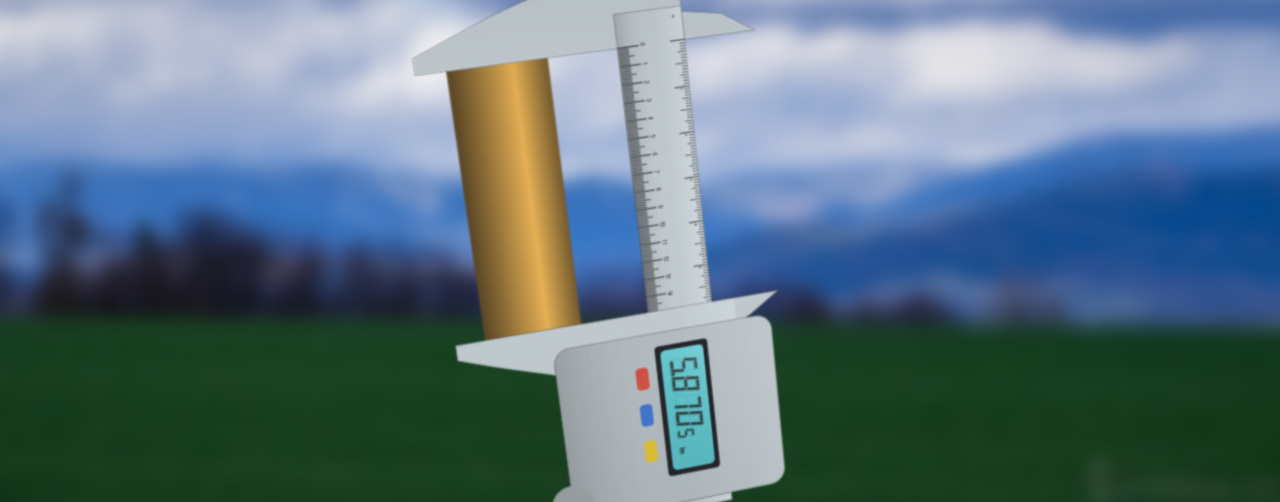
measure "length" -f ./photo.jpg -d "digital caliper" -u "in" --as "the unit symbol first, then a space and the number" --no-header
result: in 5.8705
